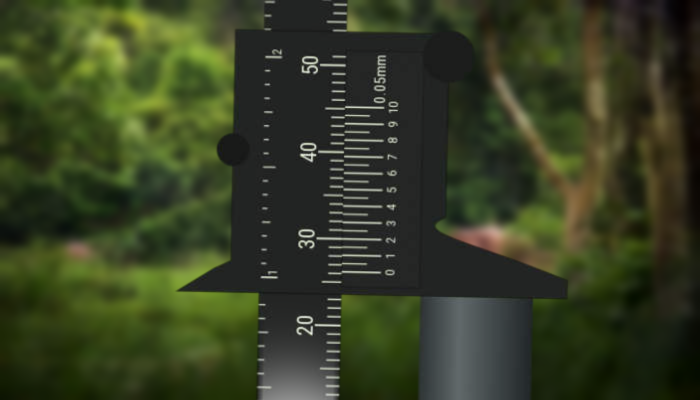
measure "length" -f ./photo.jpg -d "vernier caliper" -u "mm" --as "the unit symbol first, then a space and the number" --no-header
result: mm 26.2
